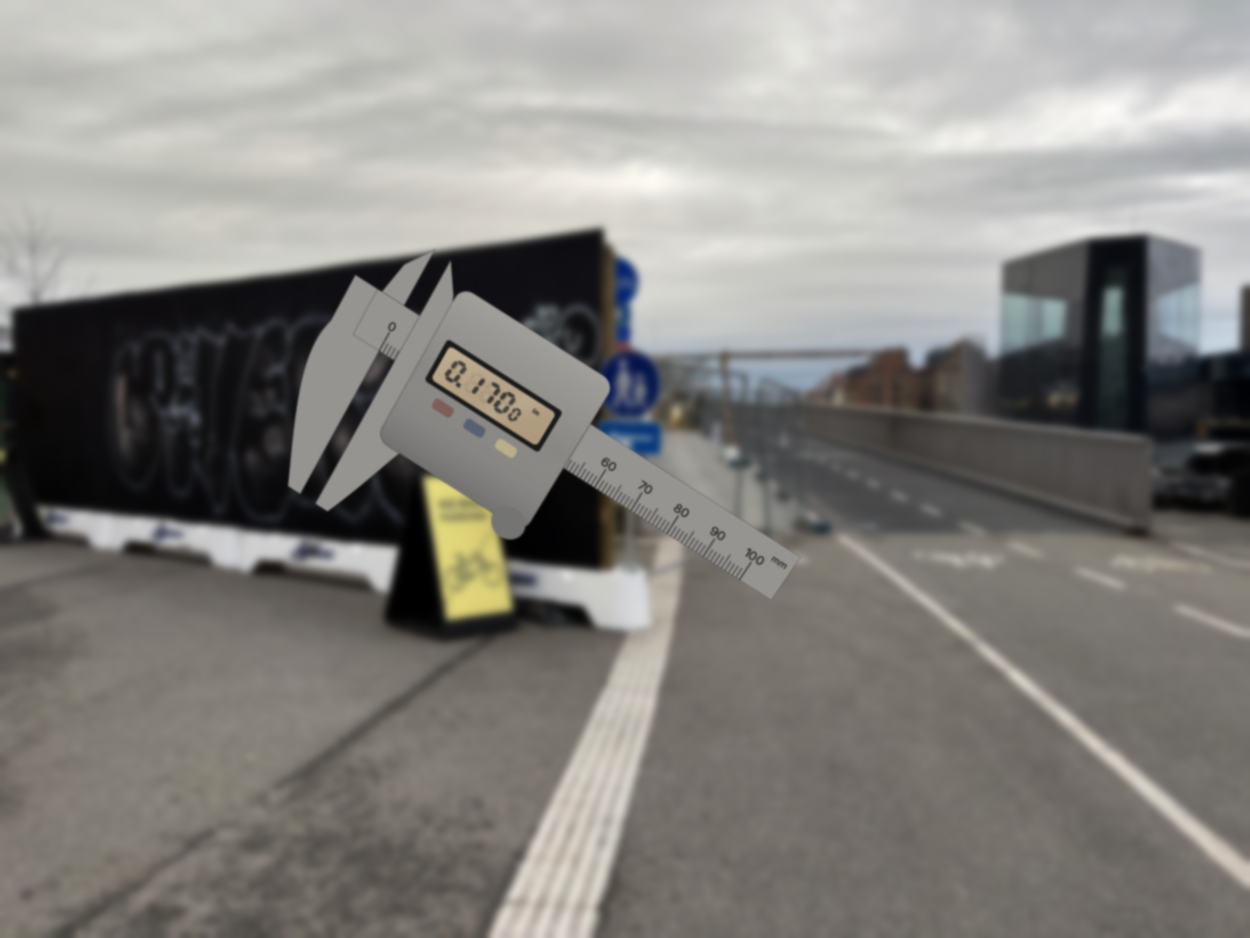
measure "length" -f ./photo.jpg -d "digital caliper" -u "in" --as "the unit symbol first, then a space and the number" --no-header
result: in 0.1700
